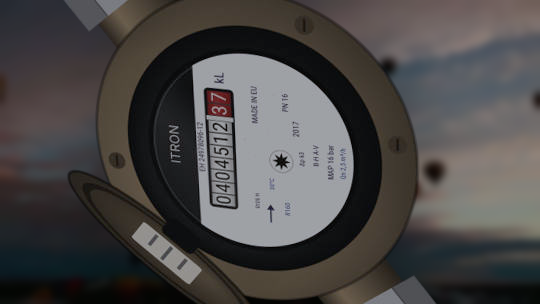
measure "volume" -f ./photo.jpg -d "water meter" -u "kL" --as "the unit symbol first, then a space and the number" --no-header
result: kL 404512.37
